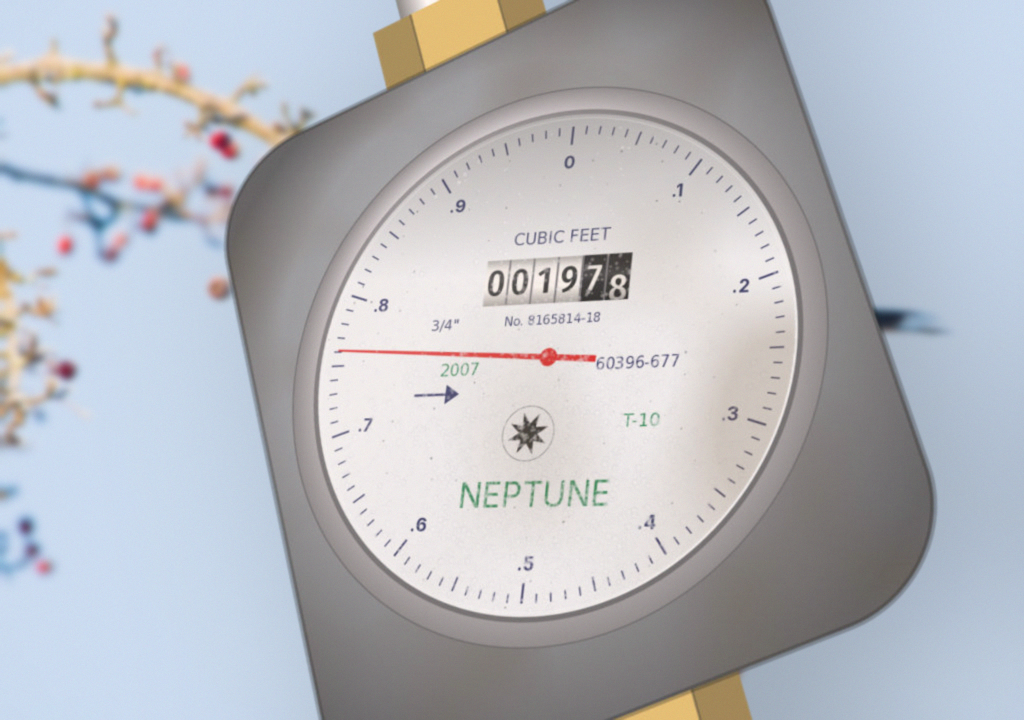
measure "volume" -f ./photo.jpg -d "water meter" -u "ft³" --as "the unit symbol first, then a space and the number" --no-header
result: ft³ 1977.76
